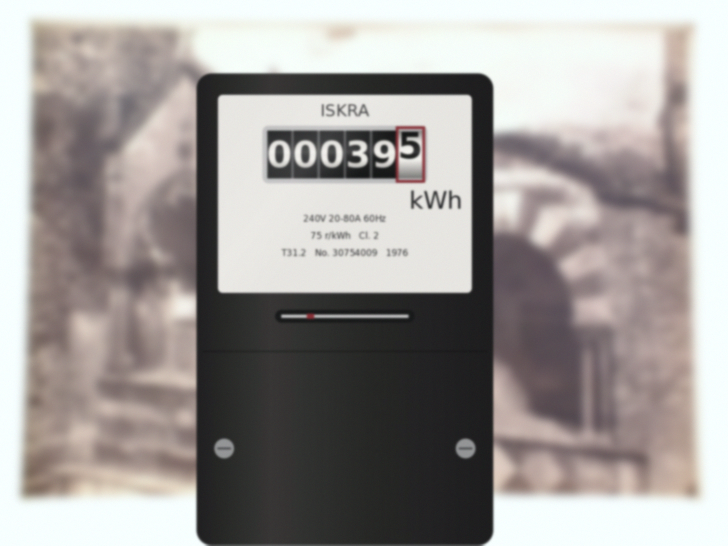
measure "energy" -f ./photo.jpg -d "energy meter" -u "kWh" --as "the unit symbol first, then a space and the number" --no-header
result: kWh 39.5
